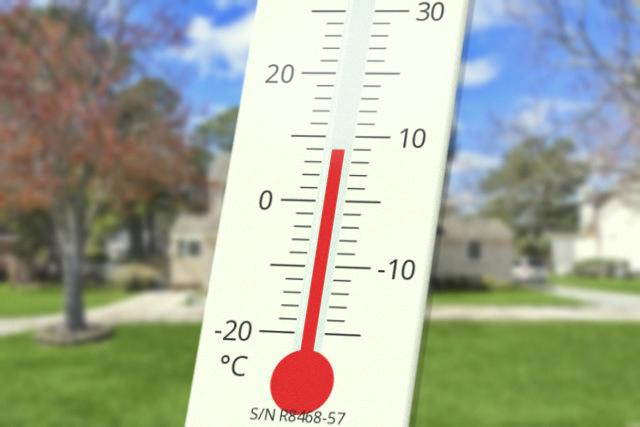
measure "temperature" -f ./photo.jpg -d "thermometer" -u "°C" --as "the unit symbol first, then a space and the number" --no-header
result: °C 8
